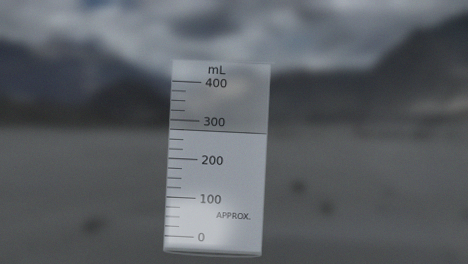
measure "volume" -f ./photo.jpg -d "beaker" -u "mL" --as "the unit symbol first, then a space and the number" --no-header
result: mL 275
